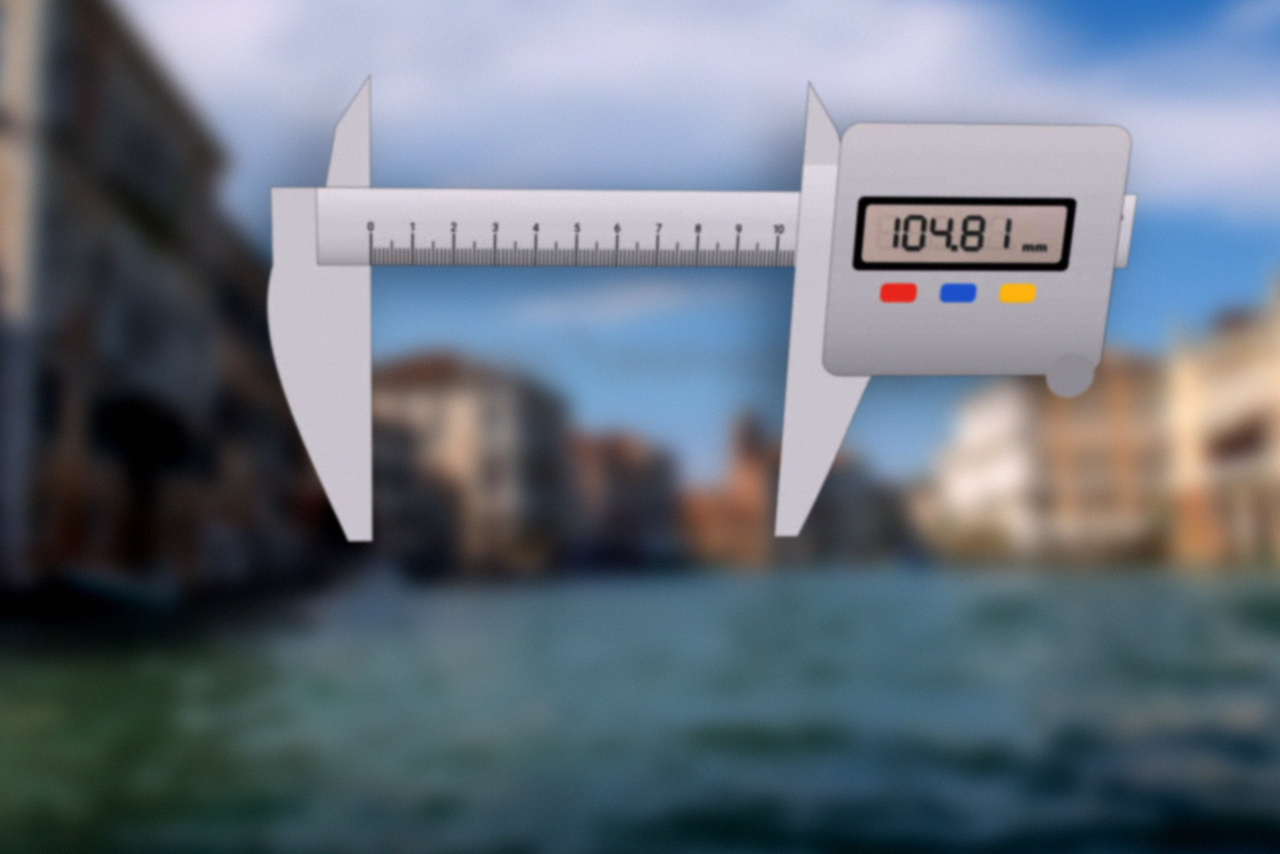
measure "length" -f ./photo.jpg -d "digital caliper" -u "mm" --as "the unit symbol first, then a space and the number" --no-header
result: mm 104.81
